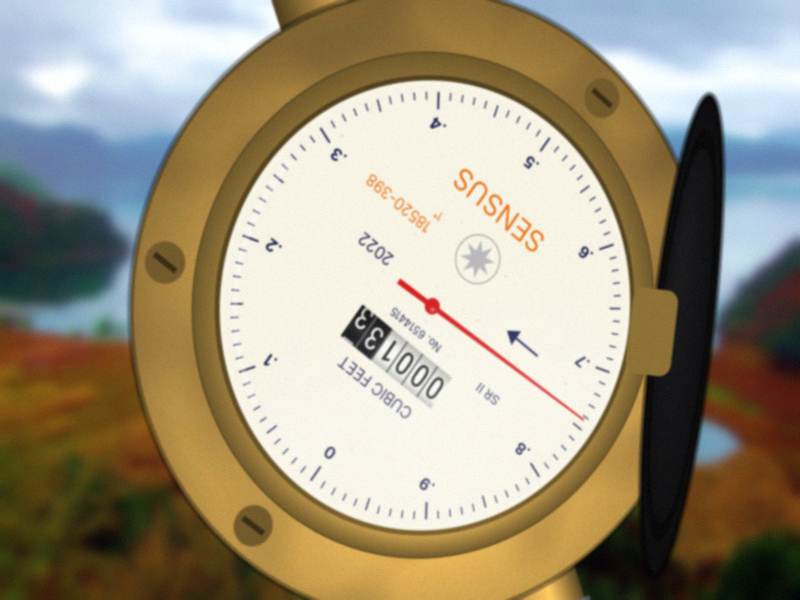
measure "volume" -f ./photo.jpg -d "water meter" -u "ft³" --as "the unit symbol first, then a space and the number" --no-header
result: ft³ 132.74
